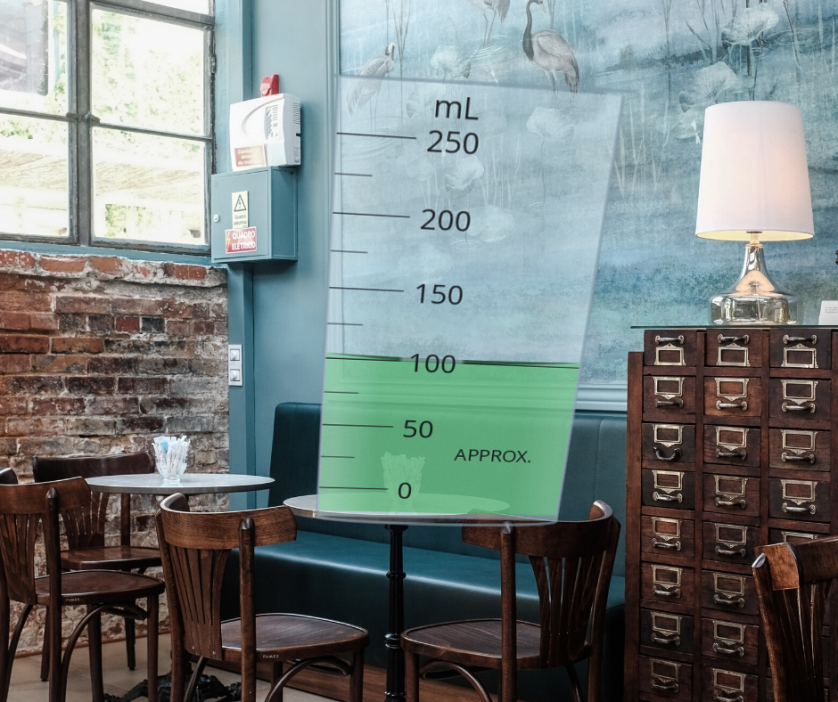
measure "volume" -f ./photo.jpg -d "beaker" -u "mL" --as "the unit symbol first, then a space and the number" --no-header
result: mL 100
